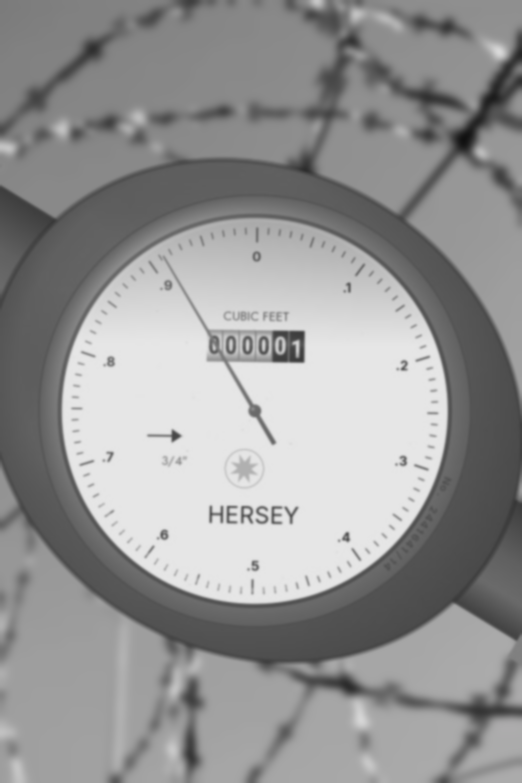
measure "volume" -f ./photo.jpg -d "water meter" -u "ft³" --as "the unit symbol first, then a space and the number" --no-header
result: ft³ 0.91
